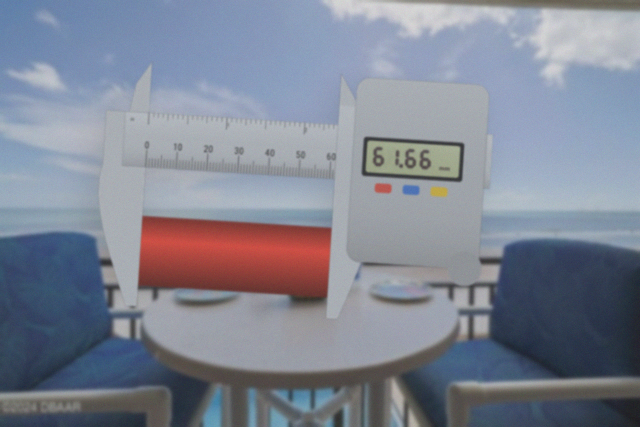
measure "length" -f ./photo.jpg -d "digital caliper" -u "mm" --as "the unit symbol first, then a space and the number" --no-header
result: mm 61.66
